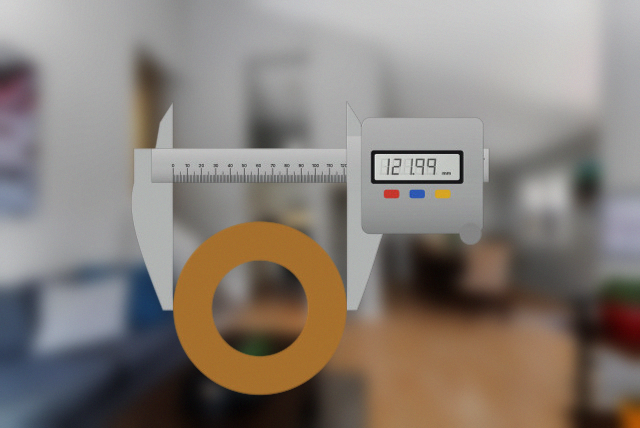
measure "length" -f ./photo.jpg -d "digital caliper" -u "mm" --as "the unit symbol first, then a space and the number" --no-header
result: mm 121.99
